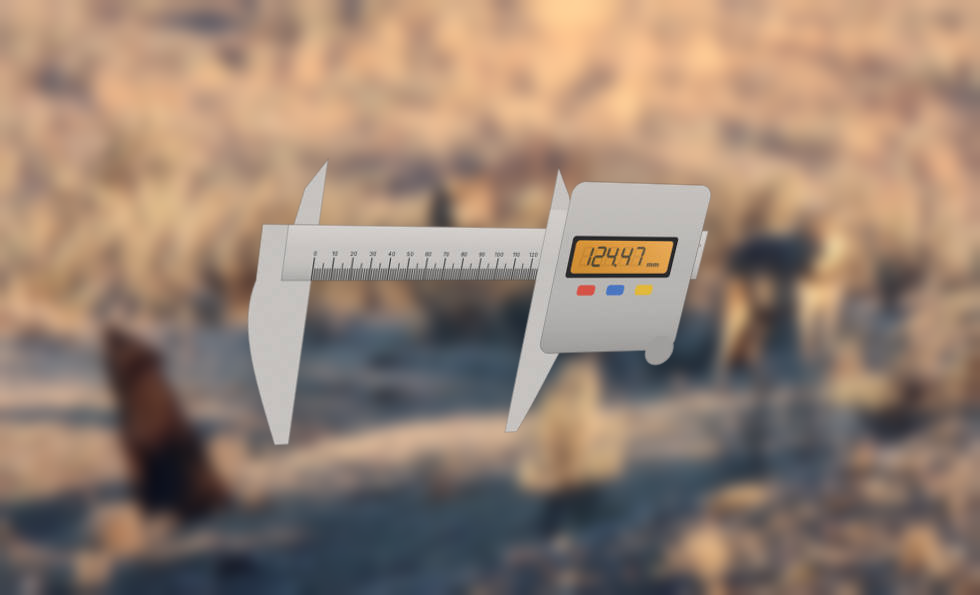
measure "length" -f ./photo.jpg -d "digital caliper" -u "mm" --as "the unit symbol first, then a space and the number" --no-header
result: mm 124.47
